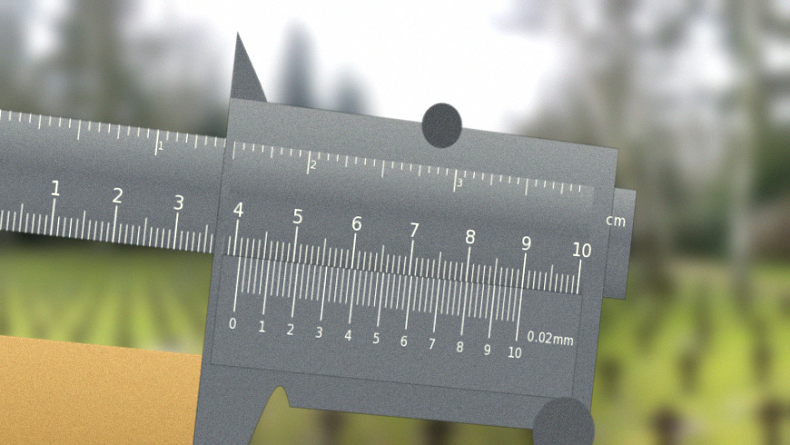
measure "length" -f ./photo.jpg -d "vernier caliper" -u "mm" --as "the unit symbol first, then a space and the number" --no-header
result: mm 41.0
